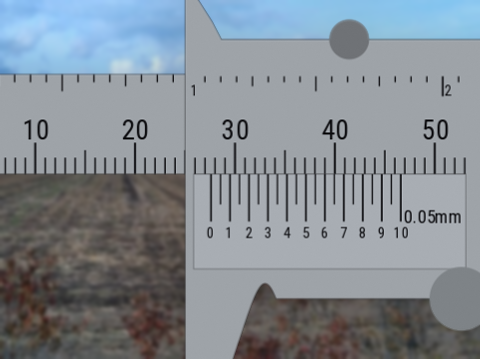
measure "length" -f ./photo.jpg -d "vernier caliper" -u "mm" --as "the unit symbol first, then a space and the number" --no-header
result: mm 27.6
